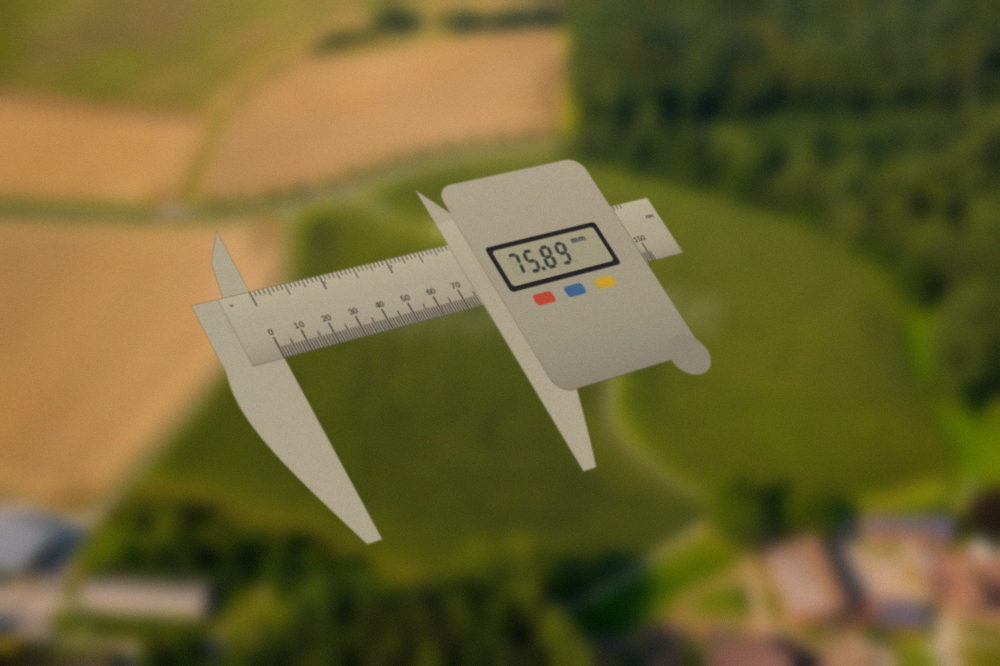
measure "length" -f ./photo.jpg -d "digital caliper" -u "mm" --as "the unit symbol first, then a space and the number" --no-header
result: mm 75.89
